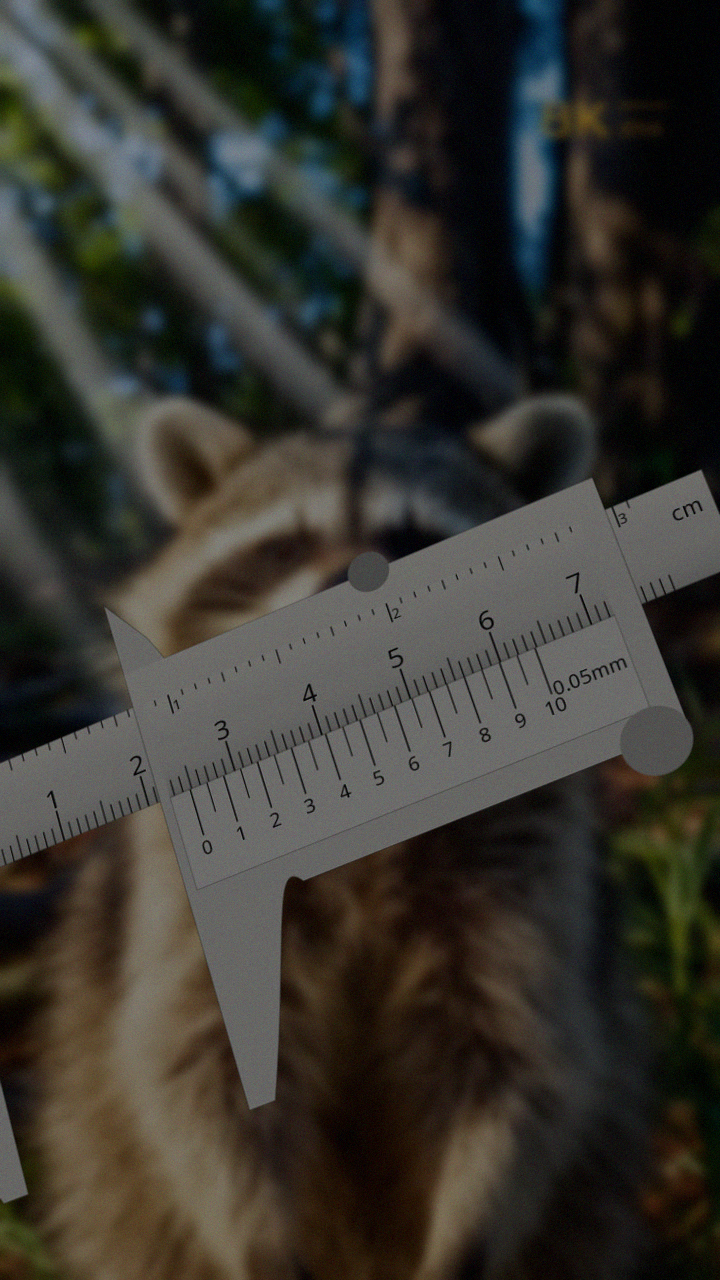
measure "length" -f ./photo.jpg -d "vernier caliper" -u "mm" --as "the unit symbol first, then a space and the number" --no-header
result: mm 24.8
